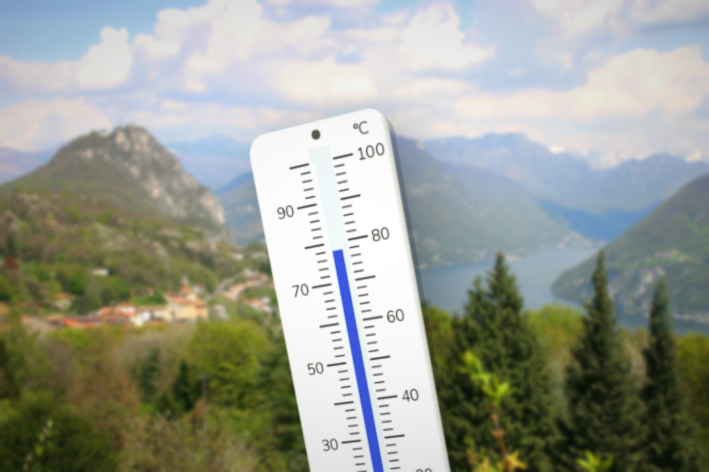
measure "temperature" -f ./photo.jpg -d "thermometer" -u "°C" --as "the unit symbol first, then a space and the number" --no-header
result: °C 78
